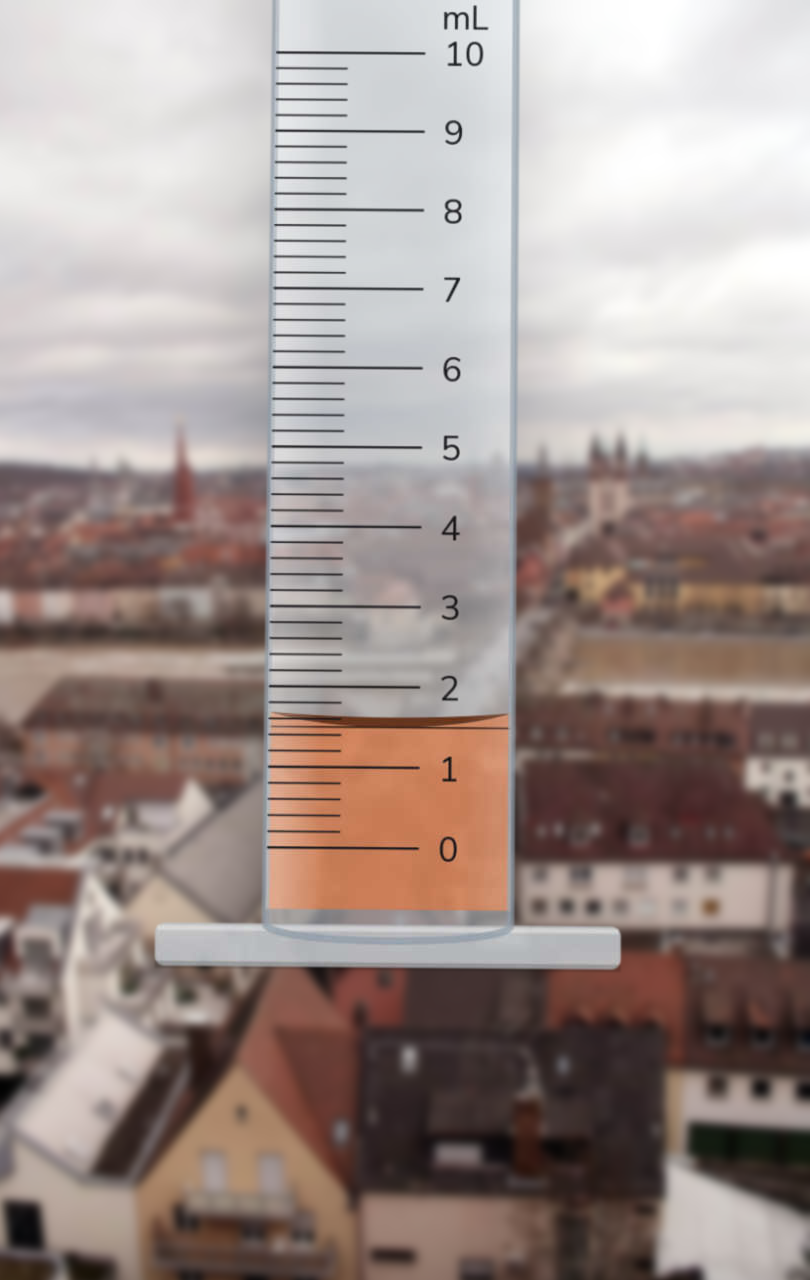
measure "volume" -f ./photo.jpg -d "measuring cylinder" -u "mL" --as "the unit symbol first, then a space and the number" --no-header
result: mL 1.5
